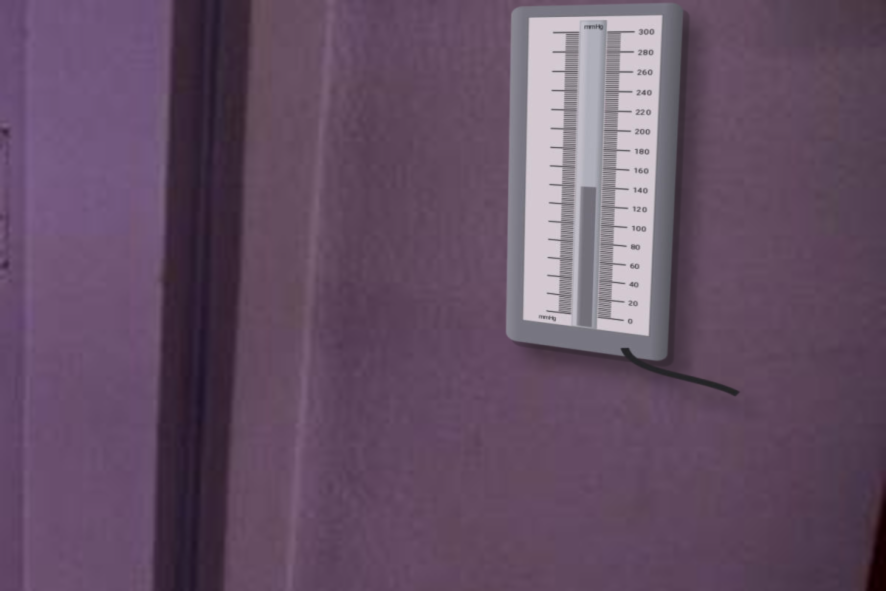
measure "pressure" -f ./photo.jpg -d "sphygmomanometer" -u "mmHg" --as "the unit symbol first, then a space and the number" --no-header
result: mmHg 140
